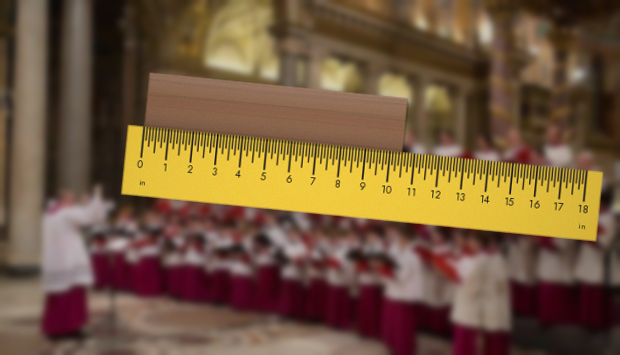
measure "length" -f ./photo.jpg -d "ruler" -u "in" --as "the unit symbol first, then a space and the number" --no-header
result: in 10.5
